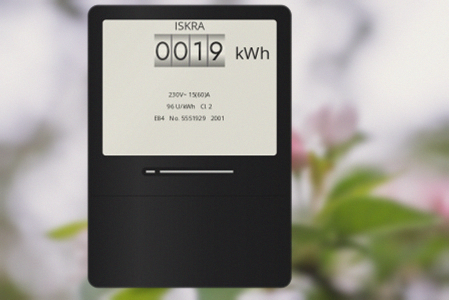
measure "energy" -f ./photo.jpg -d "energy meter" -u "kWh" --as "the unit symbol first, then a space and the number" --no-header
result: kWh 19
